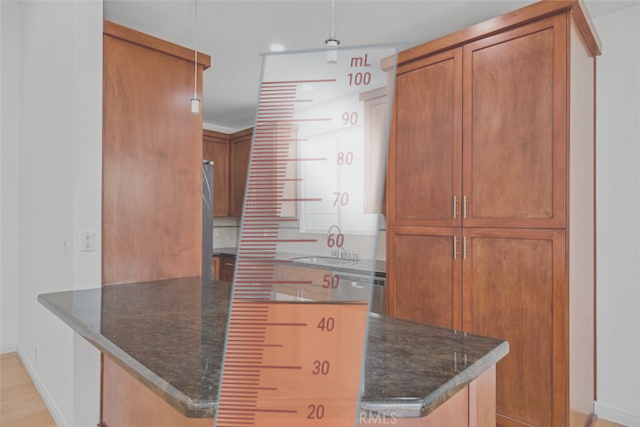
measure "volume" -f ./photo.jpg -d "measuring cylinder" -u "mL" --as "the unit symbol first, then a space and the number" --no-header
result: mL 45
